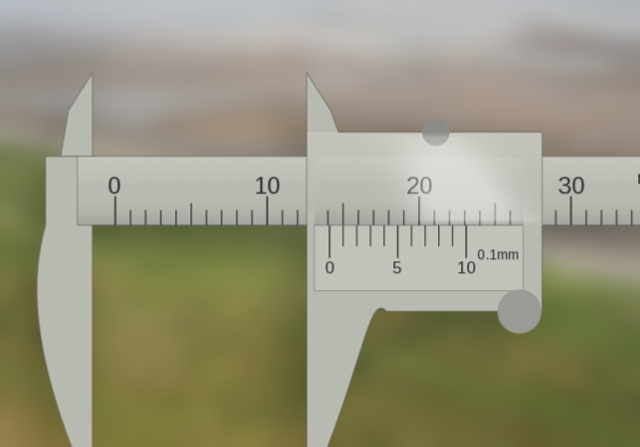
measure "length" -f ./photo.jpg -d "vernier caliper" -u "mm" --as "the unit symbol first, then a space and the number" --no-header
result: mm 14.1
